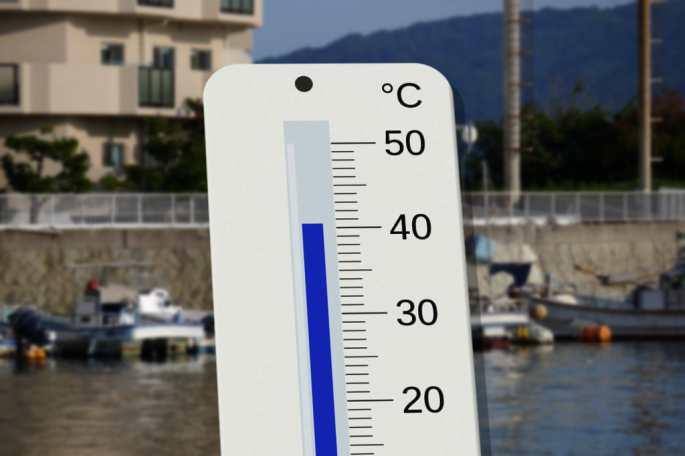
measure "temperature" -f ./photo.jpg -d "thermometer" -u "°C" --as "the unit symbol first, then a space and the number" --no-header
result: °C 40.5
